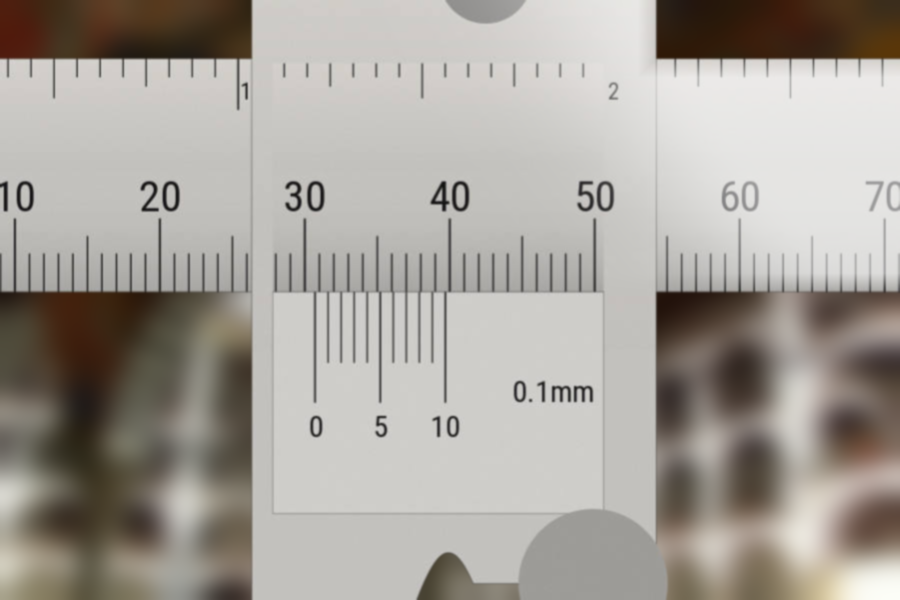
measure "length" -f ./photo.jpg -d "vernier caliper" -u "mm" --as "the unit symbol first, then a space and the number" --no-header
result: mm 30.7
